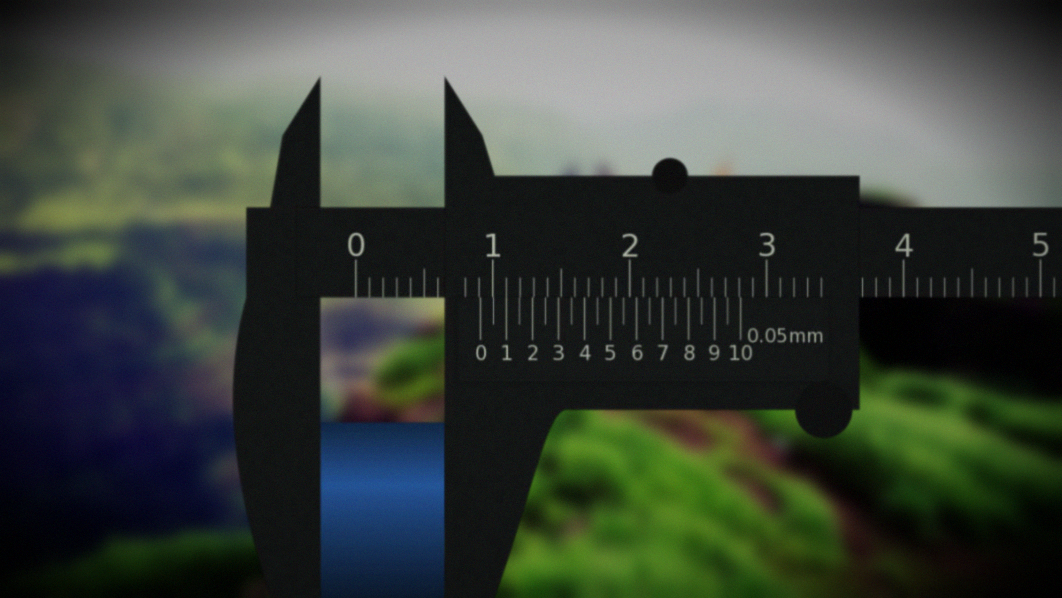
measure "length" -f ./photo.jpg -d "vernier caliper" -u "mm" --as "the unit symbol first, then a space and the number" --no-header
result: mm 9.1
